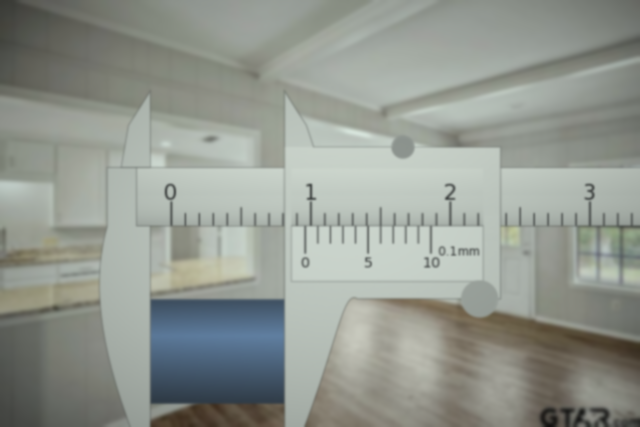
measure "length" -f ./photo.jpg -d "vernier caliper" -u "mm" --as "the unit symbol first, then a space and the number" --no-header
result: mm 9.6
